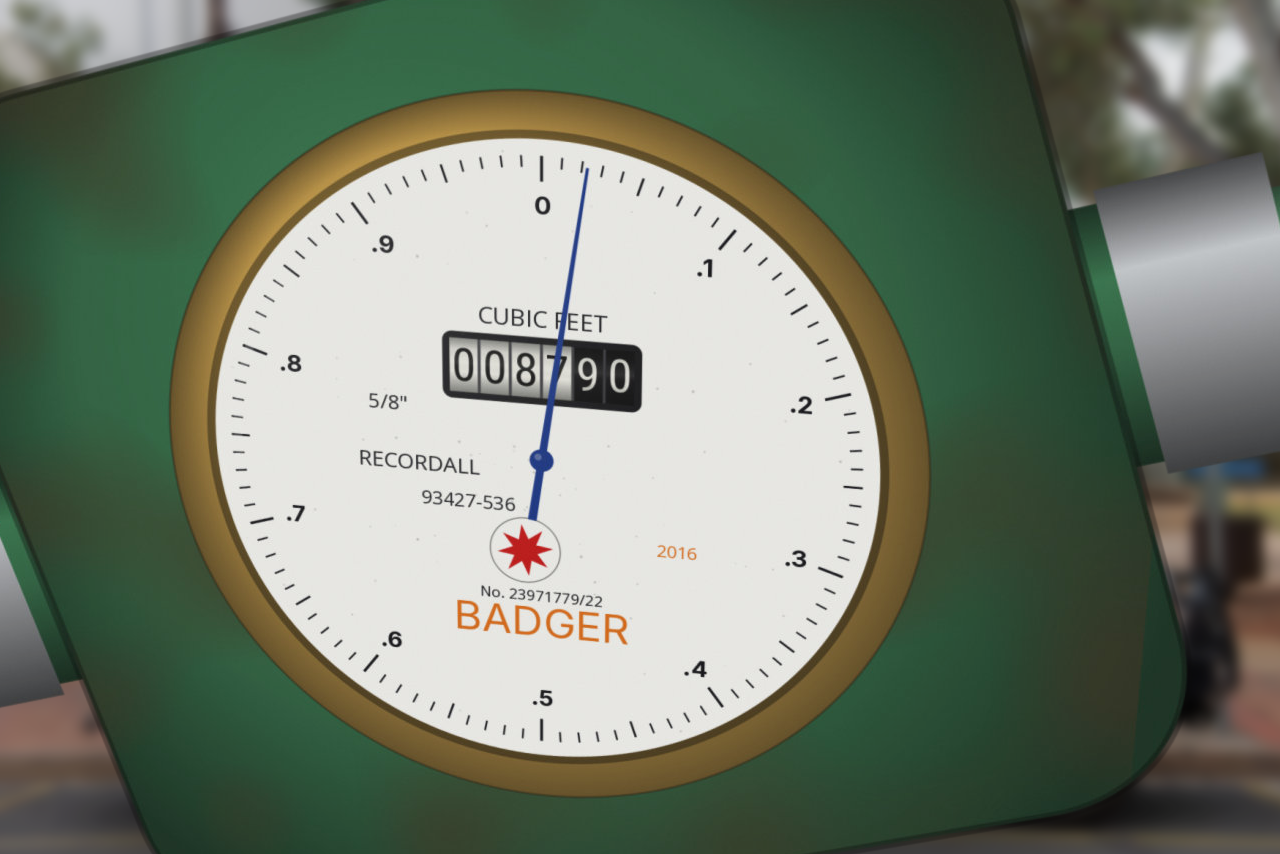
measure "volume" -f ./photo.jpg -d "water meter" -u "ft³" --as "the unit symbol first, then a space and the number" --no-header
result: ft³ 8790.02
